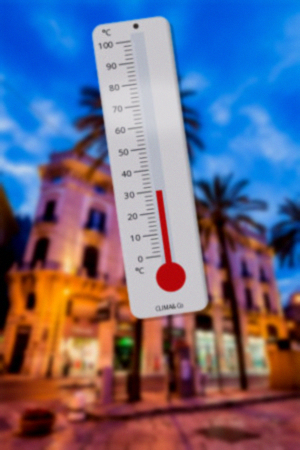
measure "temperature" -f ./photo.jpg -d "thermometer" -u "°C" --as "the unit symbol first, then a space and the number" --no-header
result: °C 30
